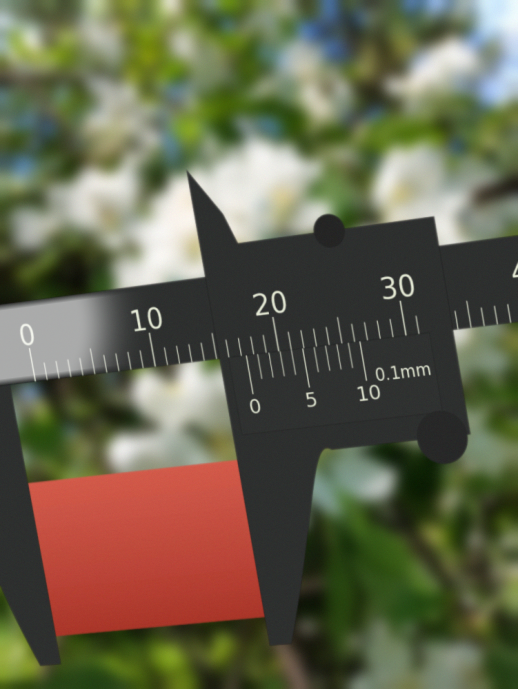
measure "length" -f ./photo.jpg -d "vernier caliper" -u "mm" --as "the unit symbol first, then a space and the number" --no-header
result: mm 17.4
